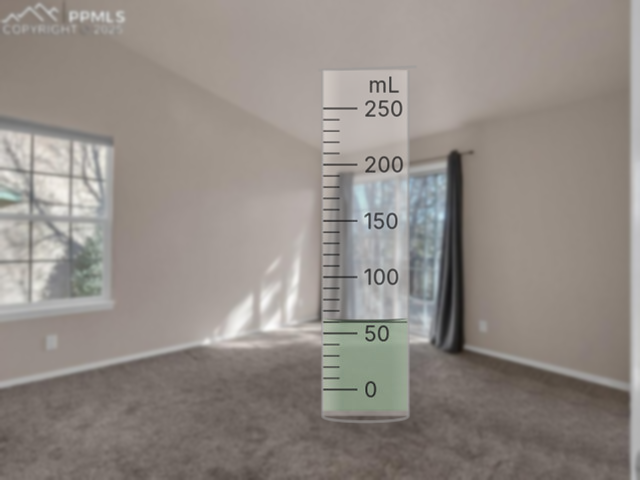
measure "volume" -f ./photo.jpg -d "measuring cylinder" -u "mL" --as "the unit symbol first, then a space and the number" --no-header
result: mL 60
